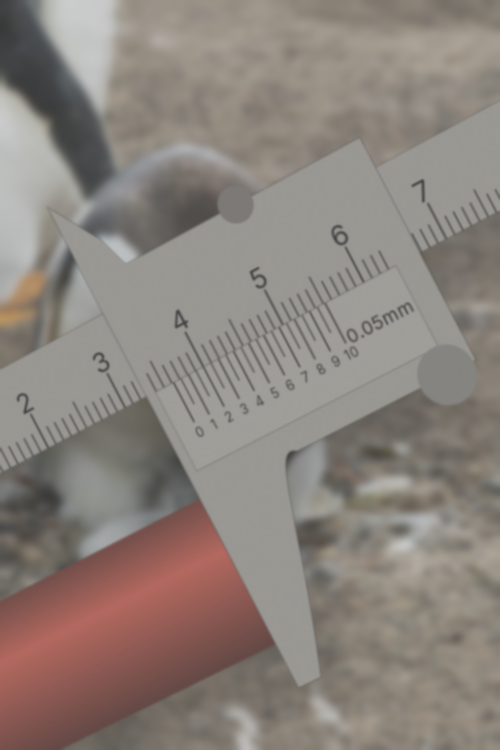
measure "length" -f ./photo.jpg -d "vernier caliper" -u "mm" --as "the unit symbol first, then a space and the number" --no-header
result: mm 36.2
